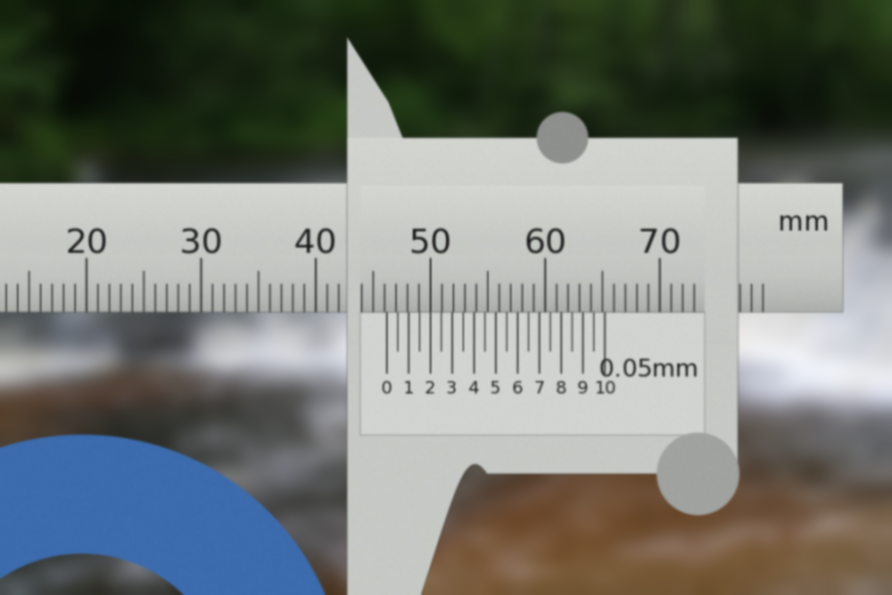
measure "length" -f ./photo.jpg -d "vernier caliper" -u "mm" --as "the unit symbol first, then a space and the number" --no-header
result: mm 46.2
